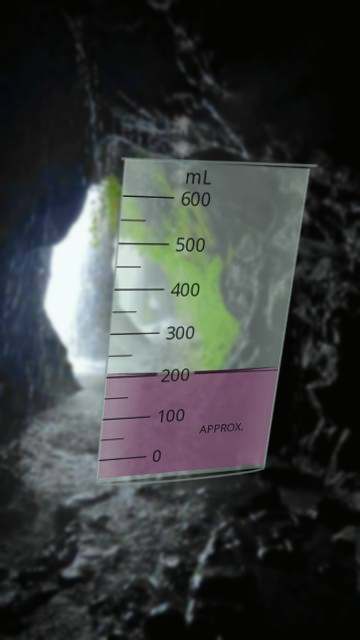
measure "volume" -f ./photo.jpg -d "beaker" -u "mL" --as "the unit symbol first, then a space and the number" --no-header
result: mL 200
